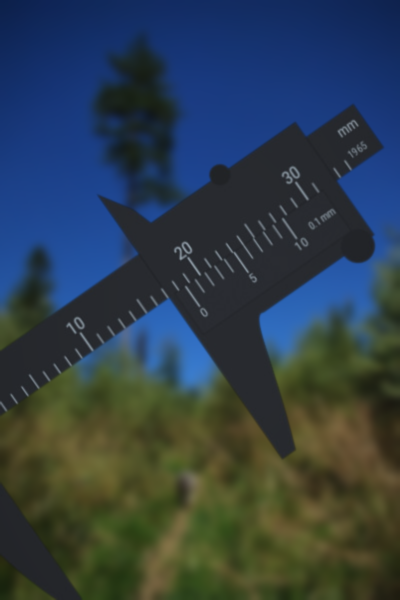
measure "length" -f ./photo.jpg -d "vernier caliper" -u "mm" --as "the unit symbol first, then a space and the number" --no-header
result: mm 18.6
